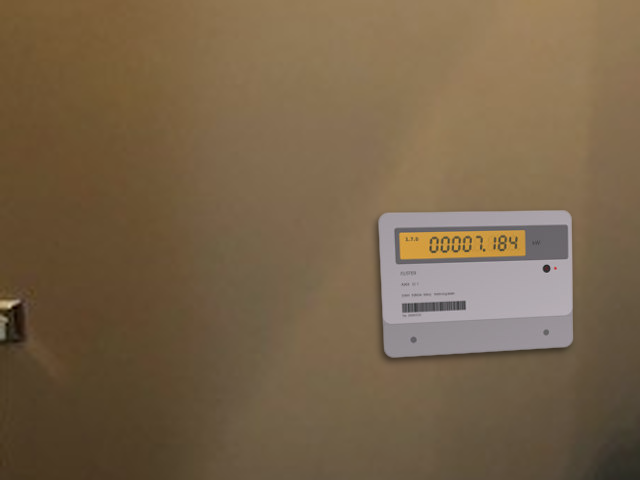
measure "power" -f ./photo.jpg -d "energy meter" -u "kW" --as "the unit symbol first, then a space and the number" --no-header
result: kW 7.184
